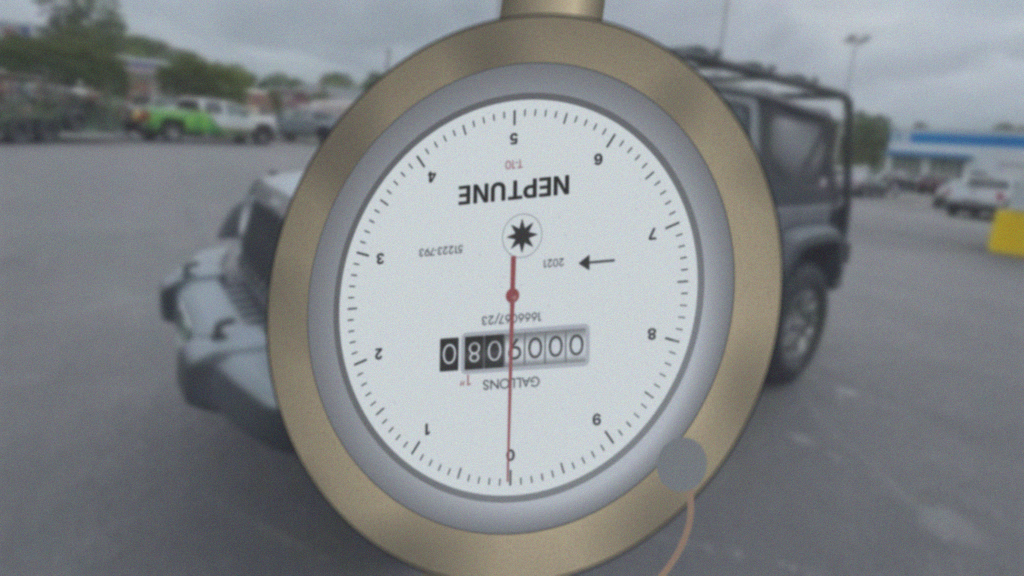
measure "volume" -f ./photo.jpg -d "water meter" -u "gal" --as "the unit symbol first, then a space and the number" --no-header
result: gal 9080.0
